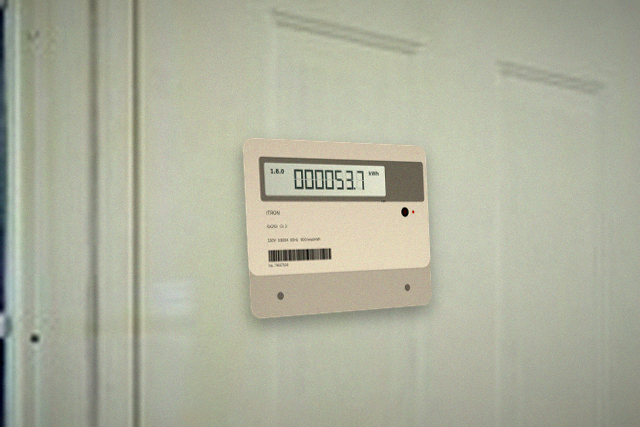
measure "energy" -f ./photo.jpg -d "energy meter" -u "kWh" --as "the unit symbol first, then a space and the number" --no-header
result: kWh 53.7
